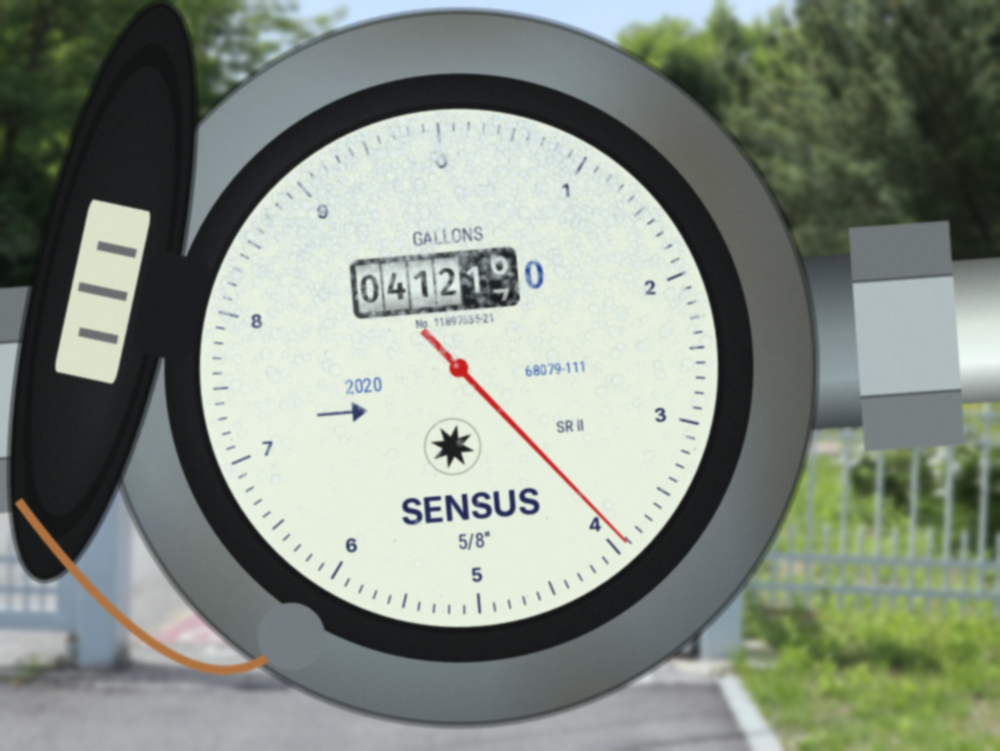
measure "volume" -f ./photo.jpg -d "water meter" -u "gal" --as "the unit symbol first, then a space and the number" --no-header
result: gal 412163.9
